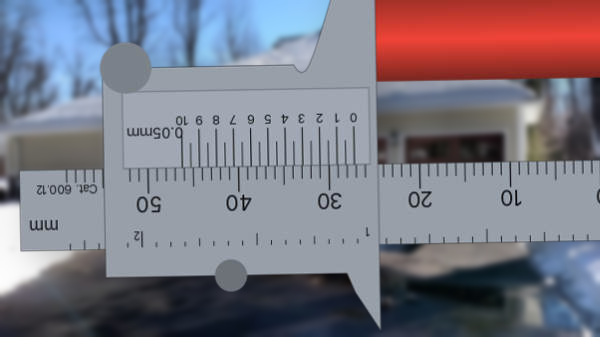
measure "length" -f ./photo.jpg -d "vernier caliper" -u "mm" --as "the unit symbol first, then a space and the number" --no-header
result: mm 27.2
